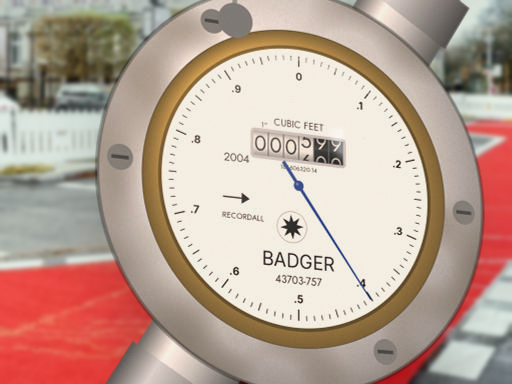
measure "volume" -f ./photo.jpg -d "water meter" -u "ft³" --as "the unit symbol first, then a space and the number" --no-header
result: ft³ 599.40
